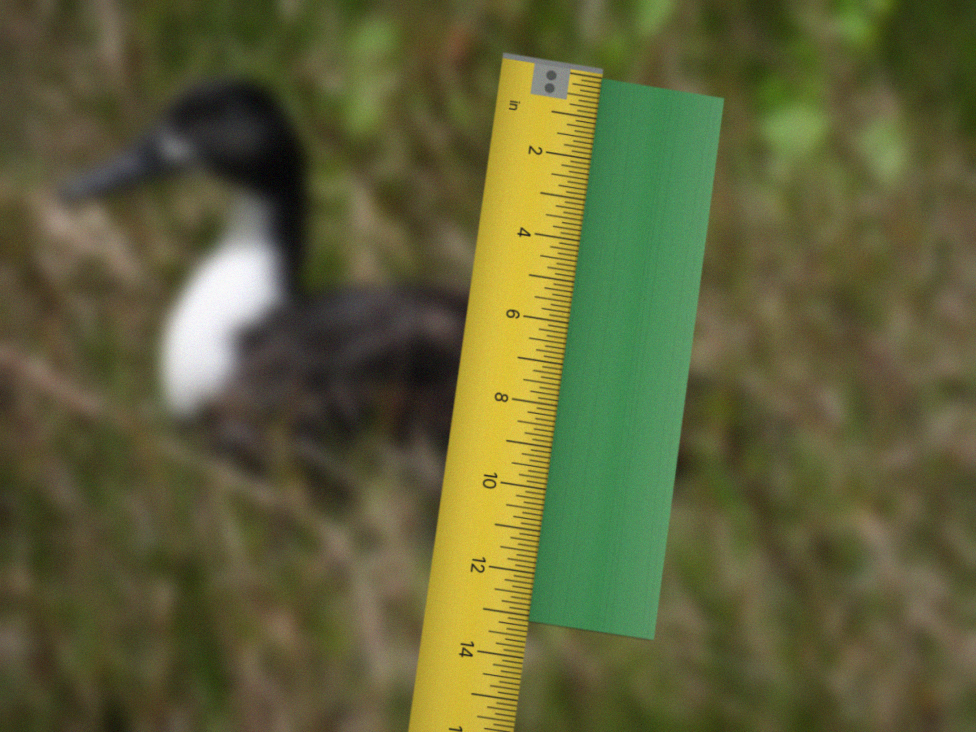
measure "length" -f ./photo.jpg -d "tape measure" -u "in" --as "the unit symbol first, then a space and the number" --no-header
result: in 13.125
